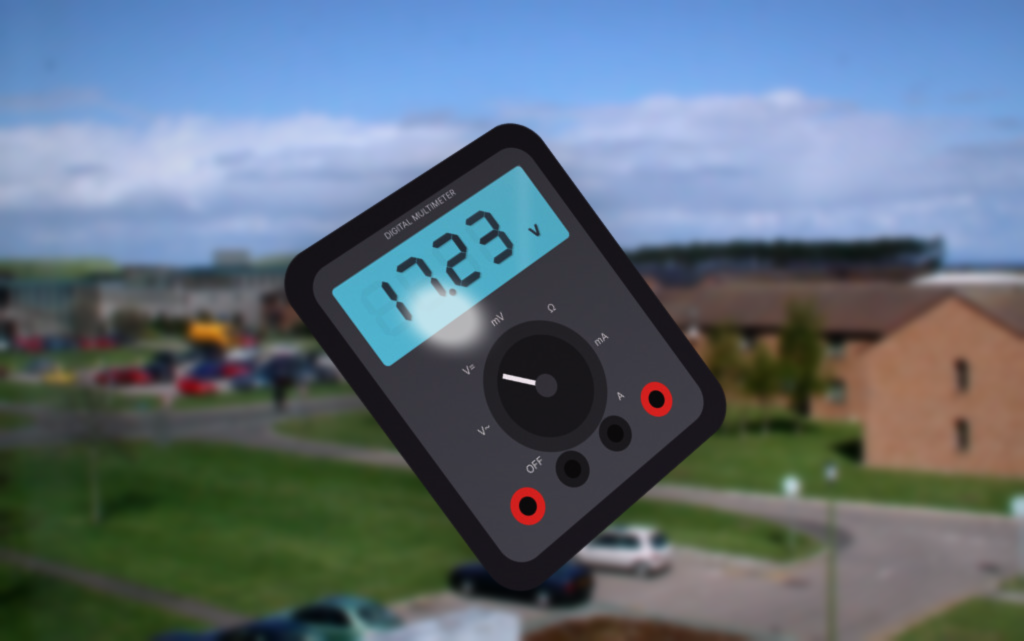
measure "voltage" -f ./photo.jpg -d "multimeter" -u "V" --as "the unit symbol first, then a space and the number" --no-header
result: V 17.23
